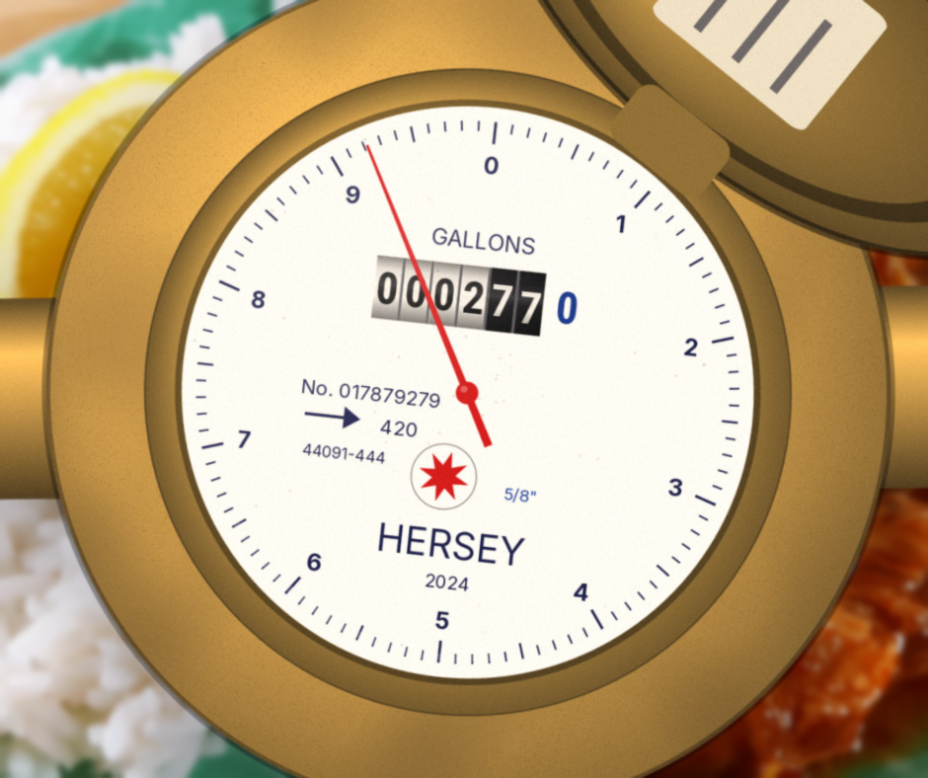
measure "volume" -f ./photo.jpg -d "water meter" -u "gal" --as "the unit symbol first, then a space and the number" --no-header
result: gal 2769.2
